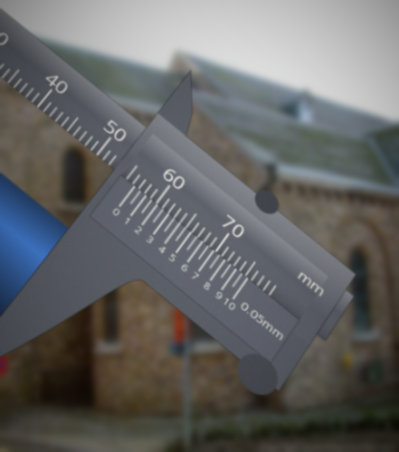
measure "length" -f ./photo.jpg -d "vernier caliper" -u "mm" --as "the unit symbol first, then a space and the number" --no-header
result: mm 56.4
